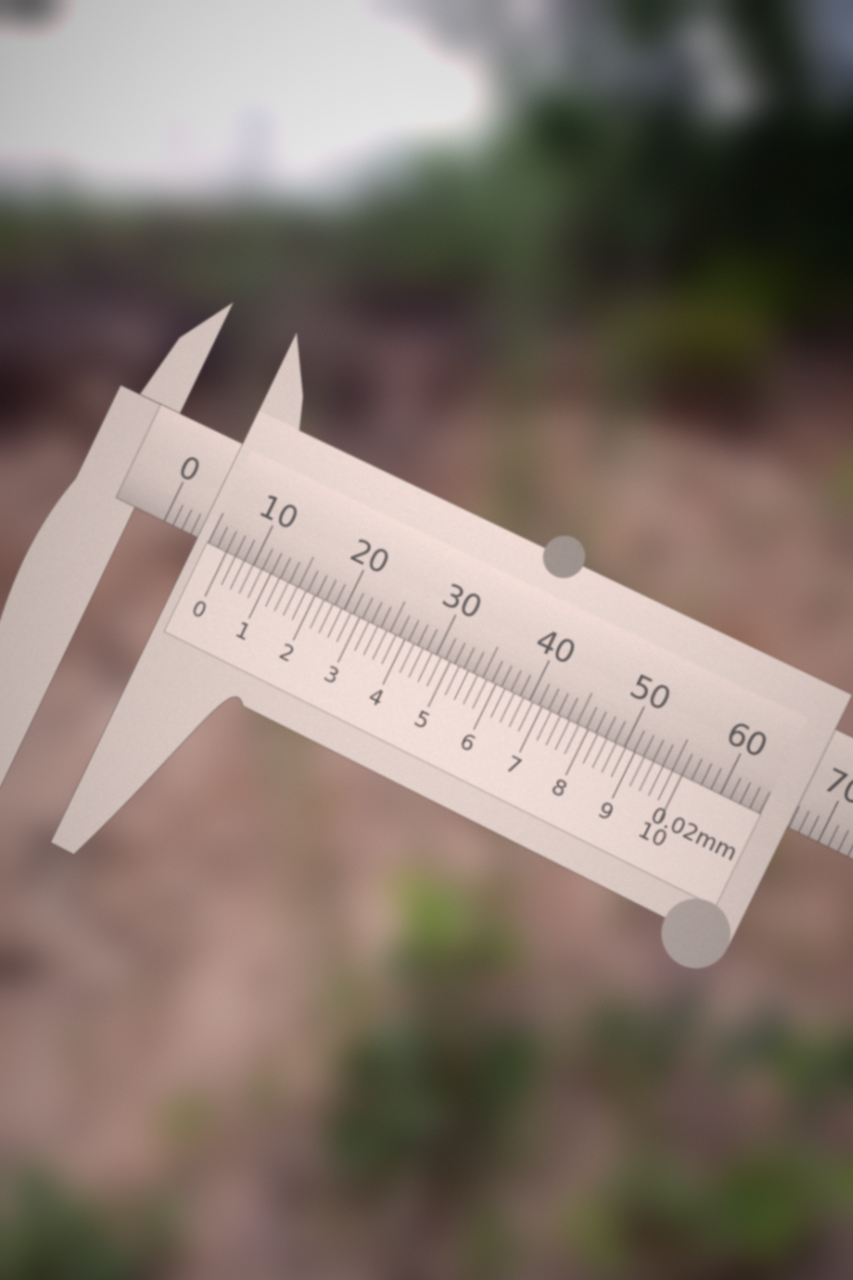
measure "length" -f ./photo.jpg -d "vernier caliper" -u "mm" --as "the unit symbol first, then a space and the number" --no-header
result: mm 7.0
